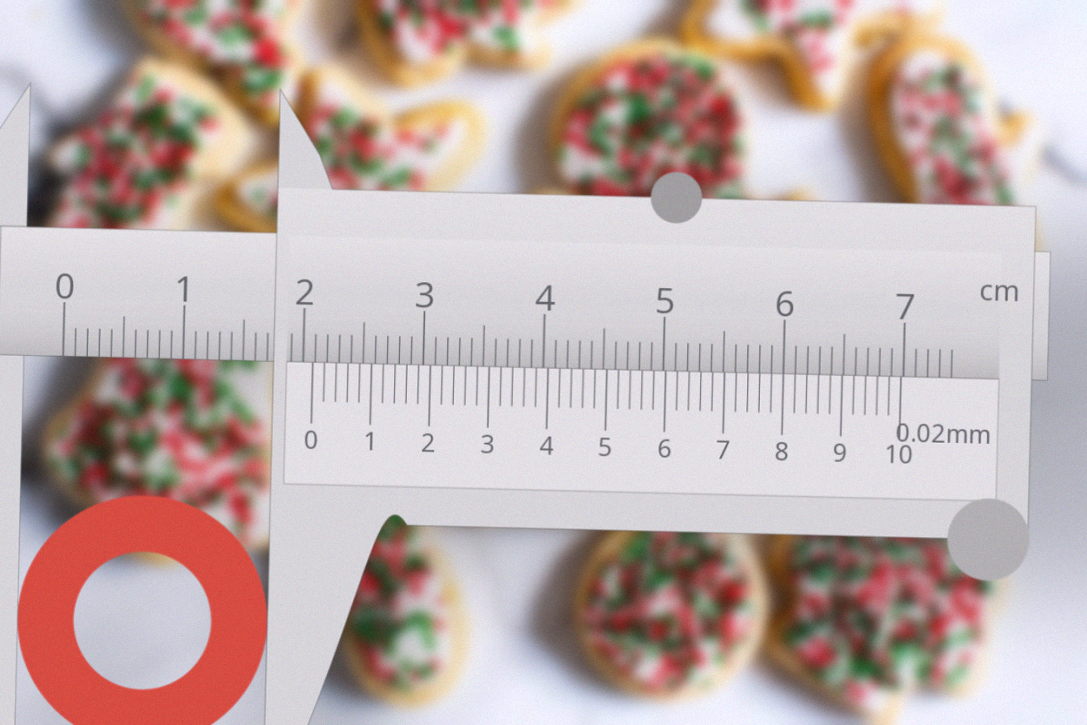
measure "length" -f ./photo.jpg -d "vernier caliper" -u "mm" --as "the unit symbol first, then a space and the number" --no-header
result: mm 20.8
